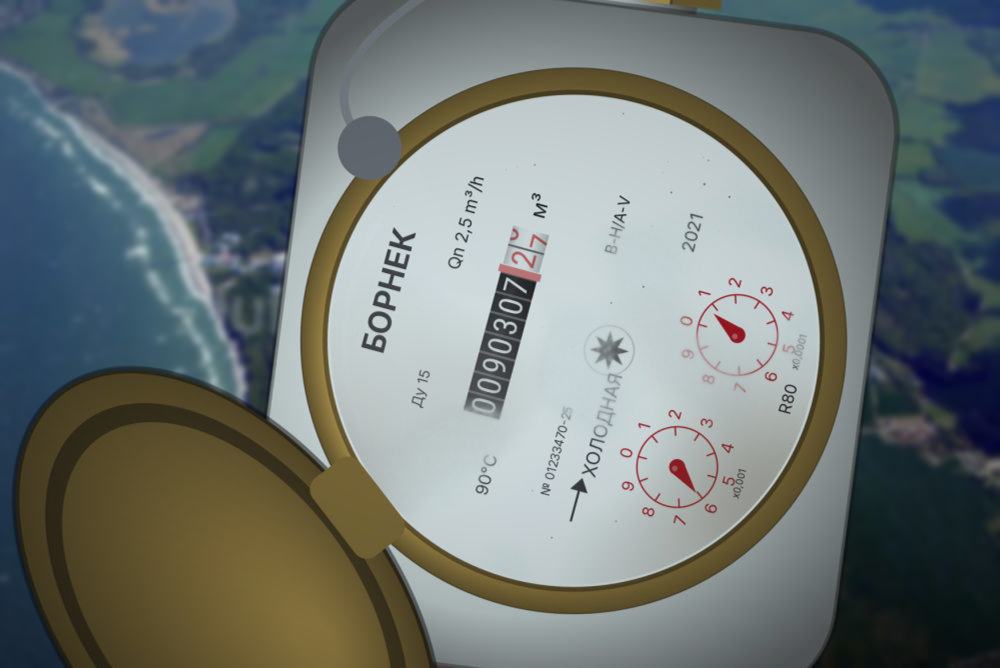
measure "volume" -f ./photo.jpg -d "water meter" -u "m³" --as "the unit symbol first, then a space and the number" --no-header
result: m³ 90307.2660
